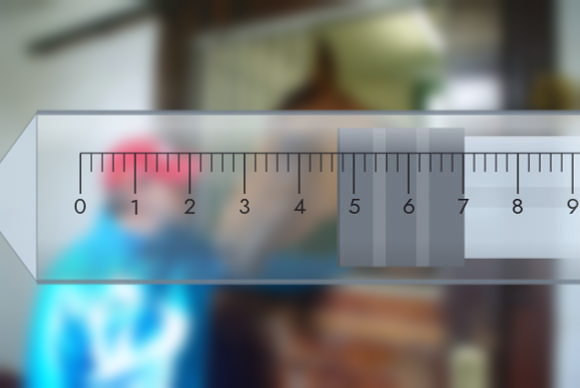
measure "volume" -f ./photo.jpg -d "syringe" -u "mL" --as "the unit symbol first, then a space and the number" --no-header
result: mL 4.7
